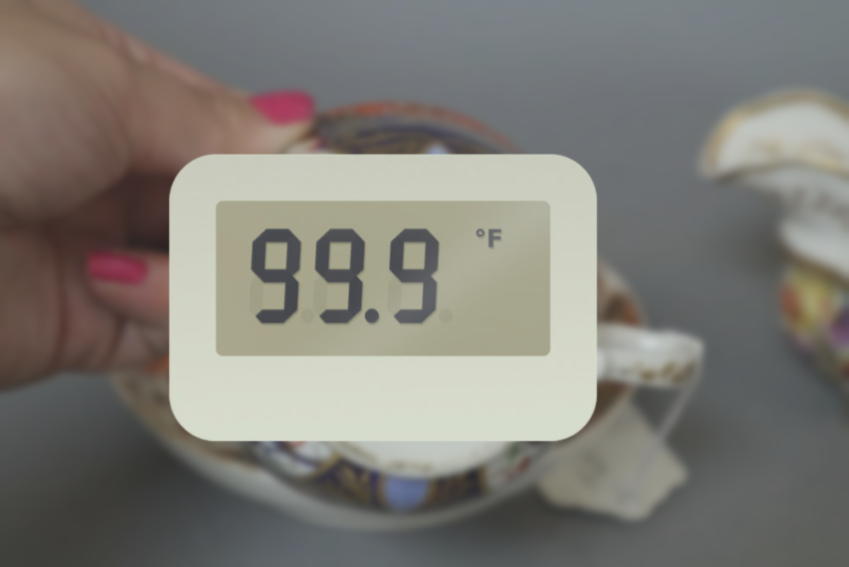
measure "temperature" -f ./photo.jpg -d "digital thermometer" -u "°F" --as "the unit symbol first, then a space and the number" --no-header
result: °F 99.9
